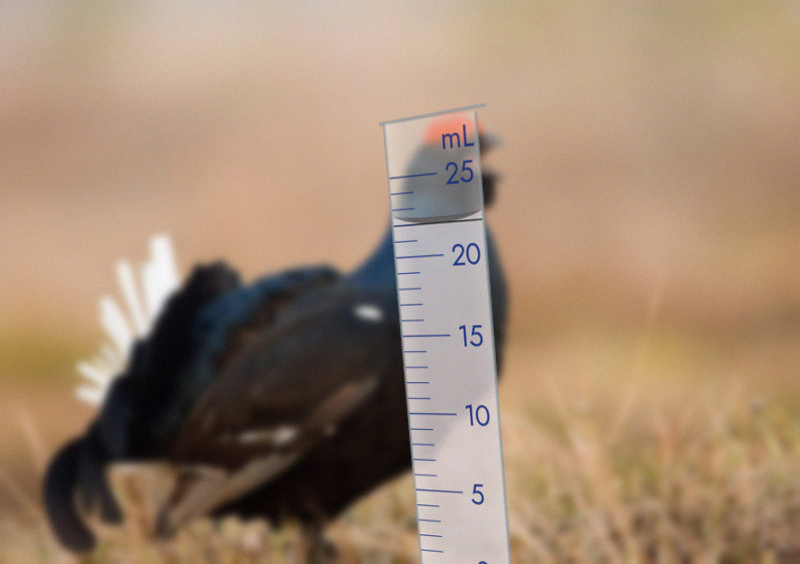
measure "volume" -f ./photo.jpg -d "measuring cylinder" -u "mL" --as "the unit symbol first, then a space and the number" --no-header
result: mL 22
